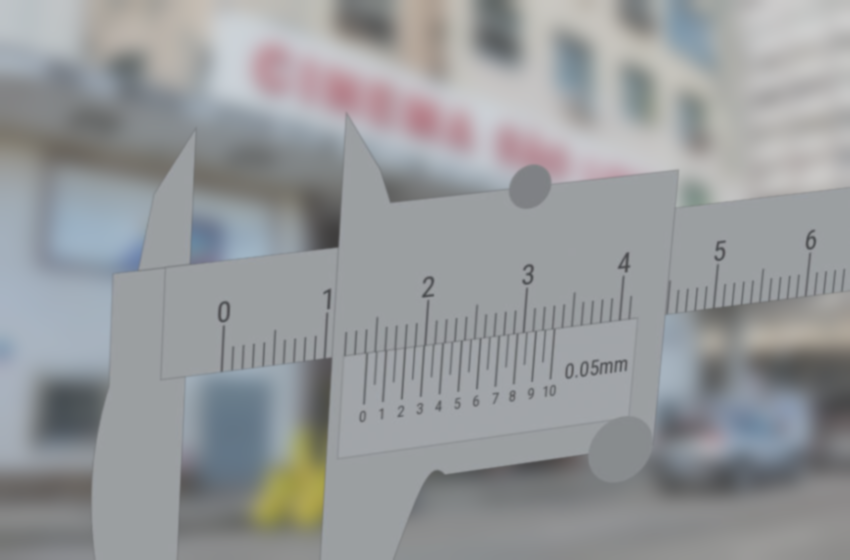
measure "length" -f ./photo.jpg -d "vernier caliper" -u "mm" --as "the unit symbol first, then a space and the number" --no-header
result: mm 14.2
